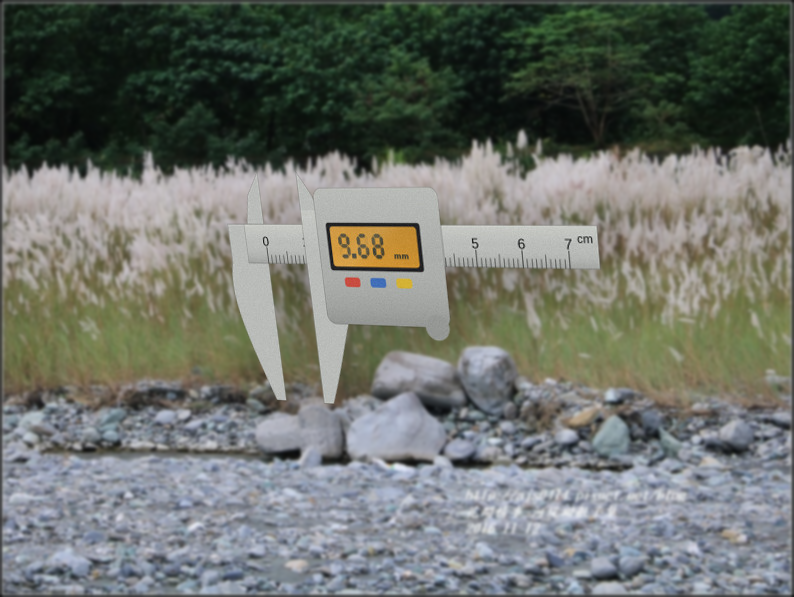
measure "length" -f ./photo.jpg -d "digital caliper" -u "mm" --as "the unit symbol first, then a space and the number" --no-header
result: mm 9.68
